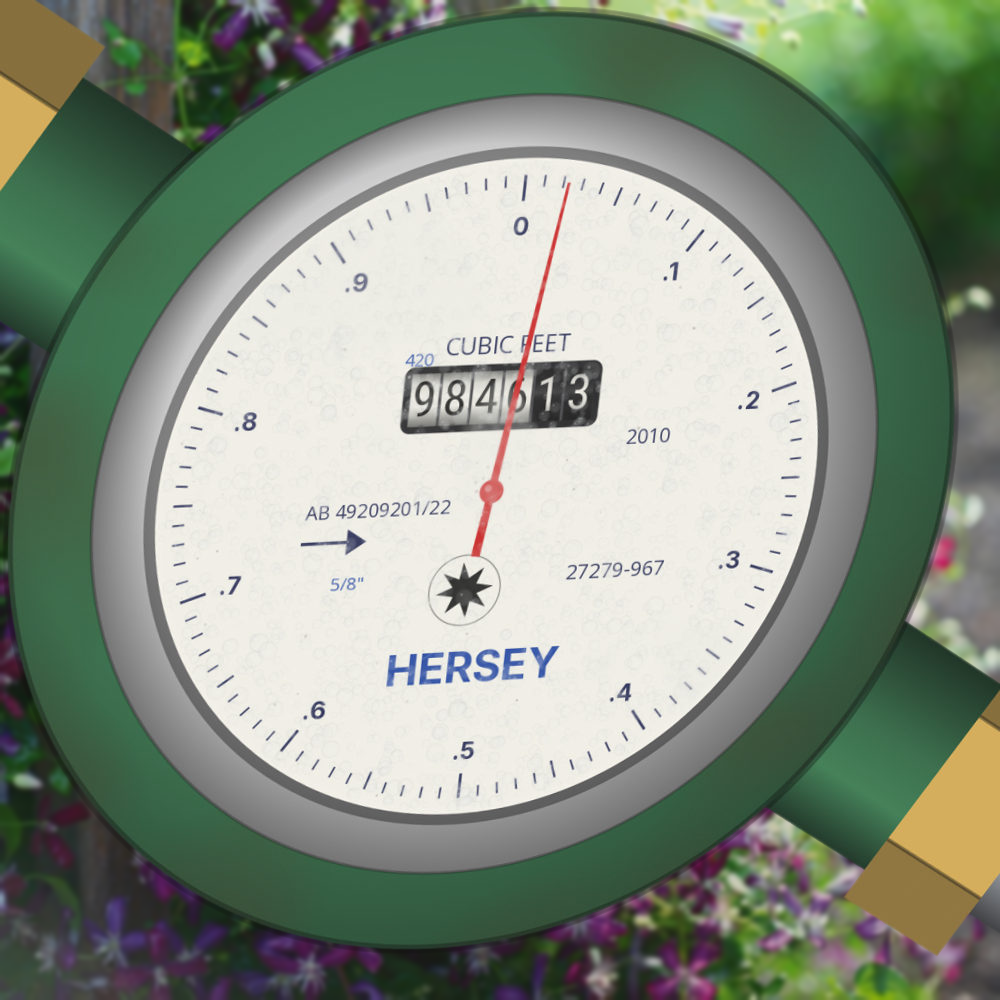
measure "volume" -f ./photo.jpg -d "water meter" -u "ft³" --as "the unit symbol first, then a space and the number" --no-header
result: ft³ 984613.02
